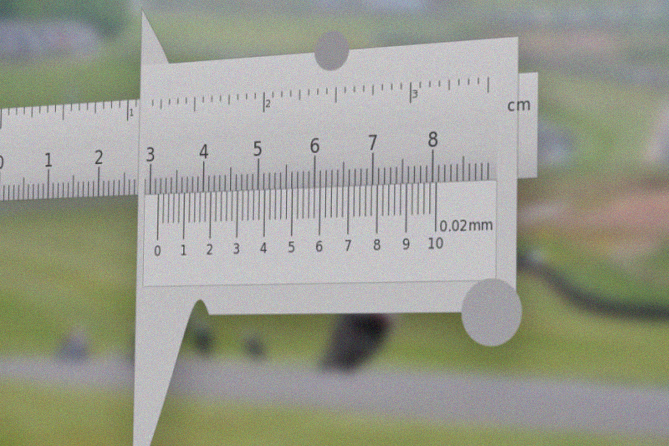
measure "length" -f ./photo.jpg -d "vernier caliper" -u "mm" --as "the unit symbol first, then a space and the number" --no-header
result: mm 31.6
